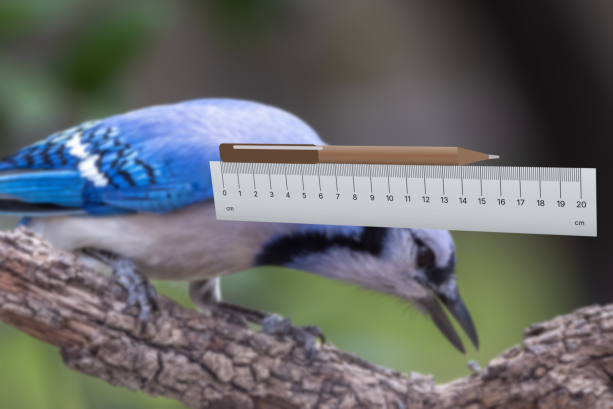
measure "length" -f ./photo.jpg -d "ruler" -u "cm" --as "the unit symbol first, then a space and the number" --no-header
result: cm 16
